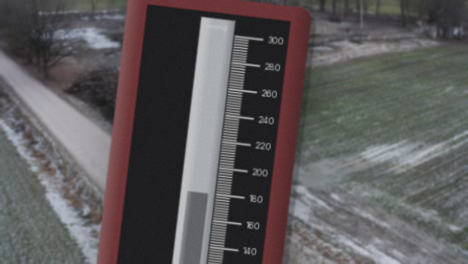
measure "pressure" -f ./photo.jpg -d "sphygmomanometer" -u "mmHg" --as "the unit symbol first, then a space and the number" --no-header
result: mmHg 180
